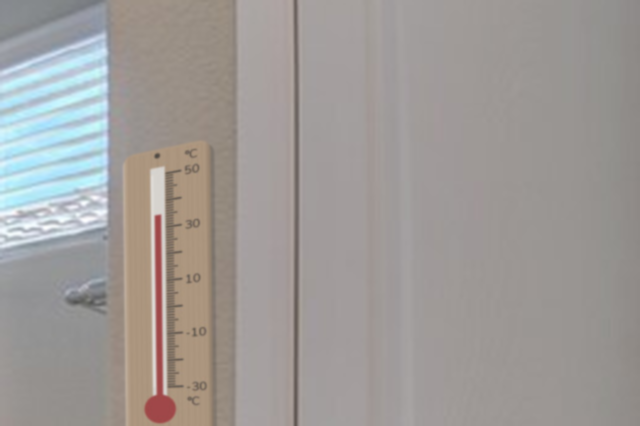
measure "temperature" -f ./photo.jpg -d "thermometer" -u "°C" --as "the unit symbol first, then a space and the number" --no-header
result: °C 35
